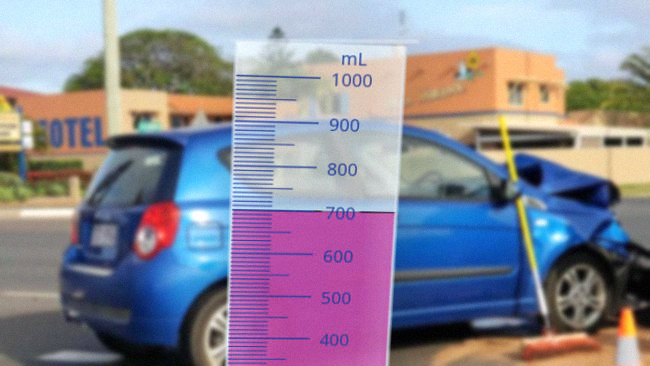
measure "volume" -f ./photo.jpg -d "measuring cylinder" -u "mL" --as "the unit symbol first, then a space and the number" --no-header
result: mL 700
